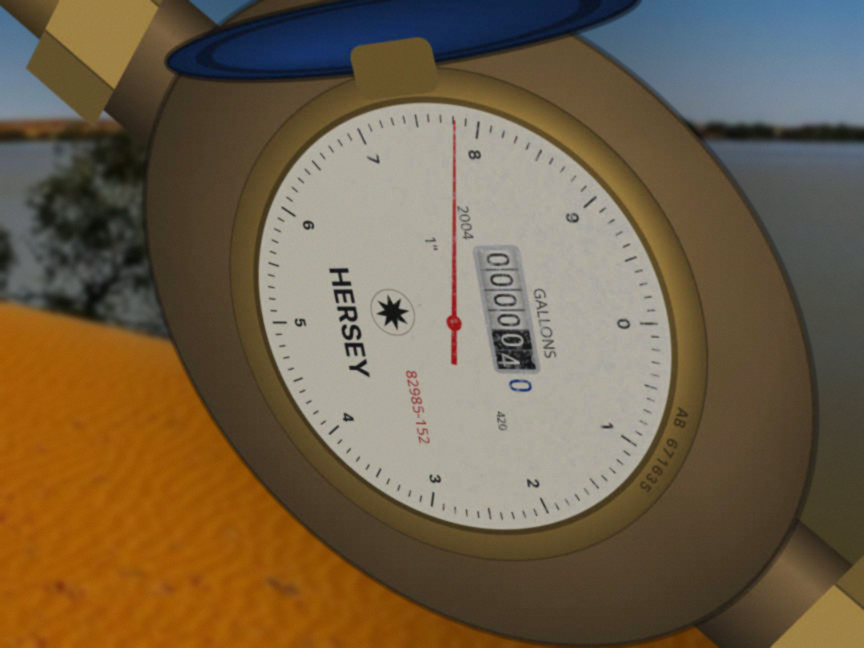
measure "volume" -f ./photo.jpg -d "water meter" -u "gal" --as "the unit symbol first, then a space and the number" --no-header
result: gal 37.8
